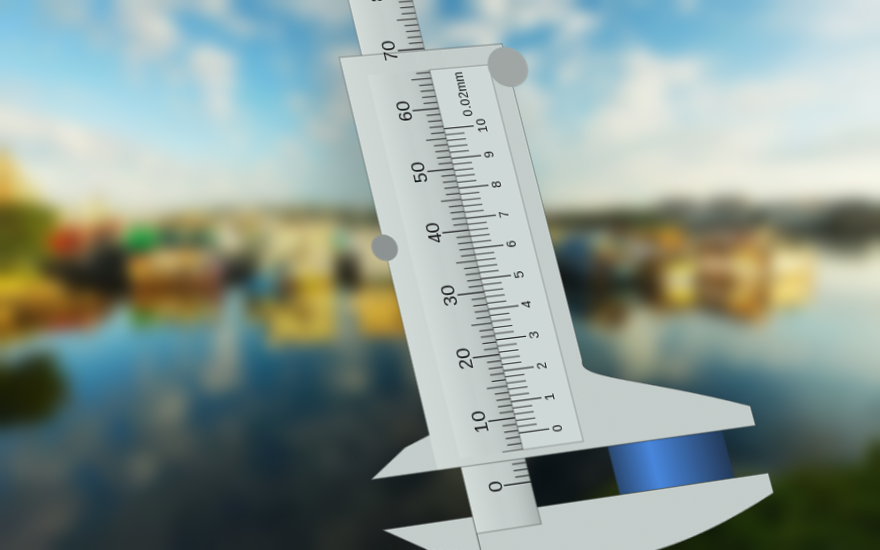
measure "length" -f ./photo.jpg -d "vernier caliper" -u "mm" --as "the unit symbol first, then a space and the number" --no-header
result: mm 7.6
